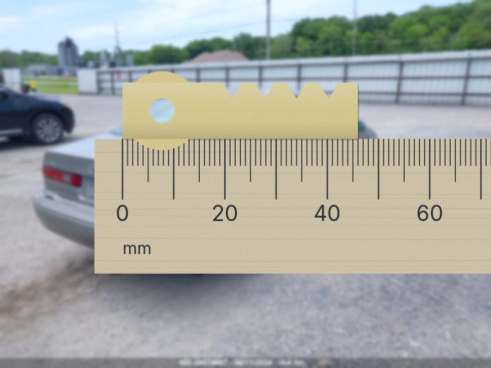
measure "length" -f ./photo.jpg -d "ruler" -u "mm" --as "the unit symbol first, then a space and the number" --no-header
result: mm 46
